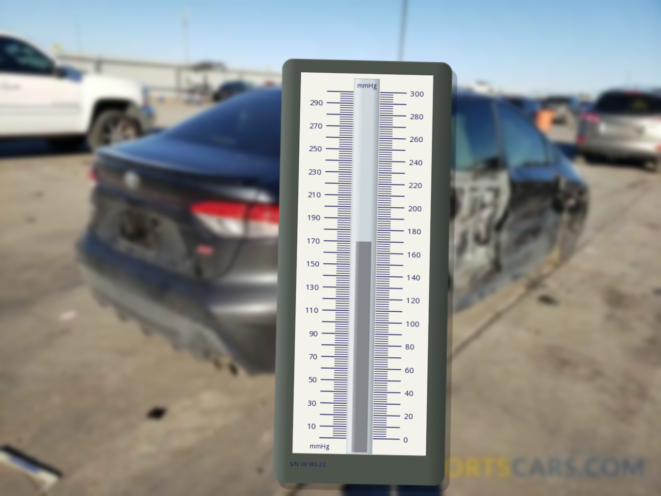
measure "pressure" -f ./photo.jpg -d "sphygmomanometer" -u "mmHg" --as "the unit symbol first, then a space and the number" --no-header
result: mmHg 170
